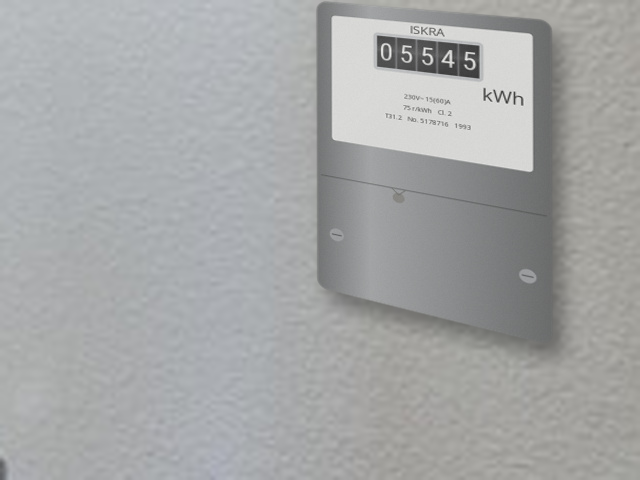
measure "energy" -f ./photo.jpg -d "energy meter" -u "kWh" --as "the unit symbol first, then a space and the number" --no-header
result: kWh 5545
